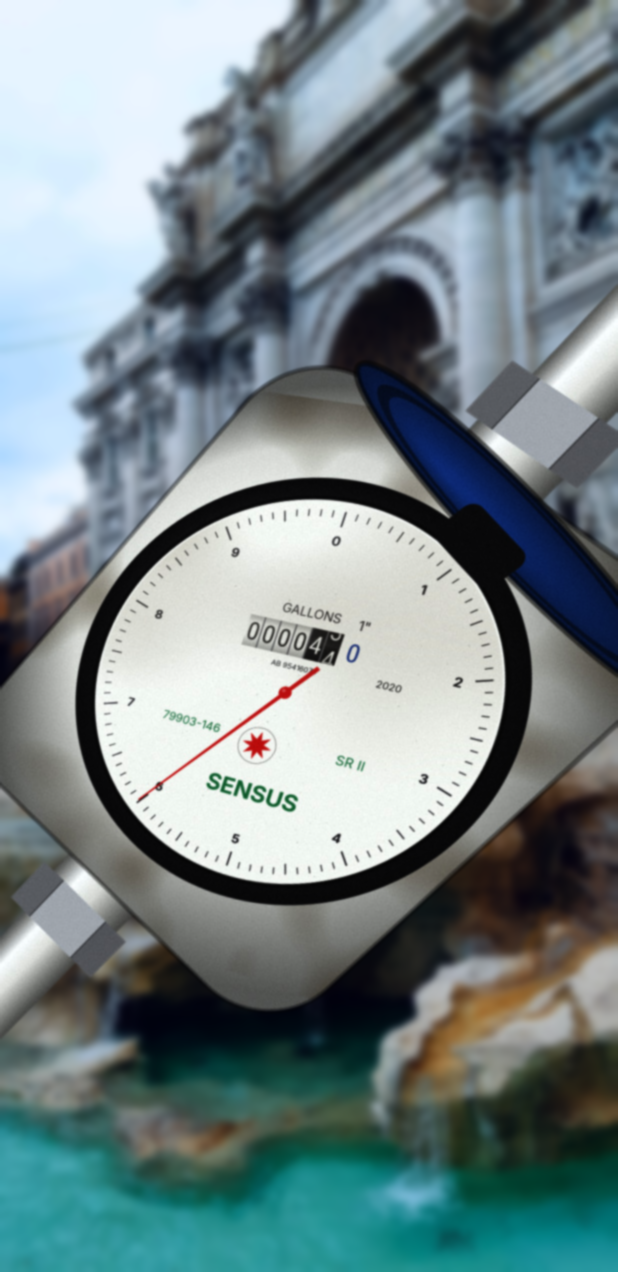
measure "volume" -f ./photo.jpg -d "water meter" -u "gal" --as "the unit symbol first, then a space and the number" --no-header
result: gal 436.0
